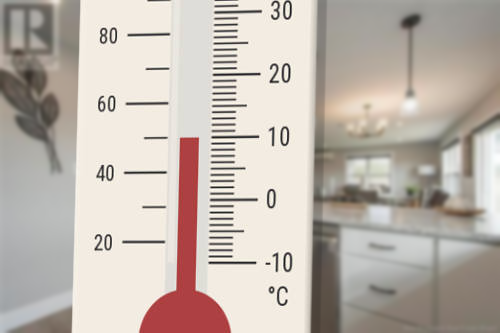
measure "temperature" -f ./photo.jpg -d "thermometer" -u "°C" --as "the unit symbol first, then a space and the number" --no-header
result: °C 10
